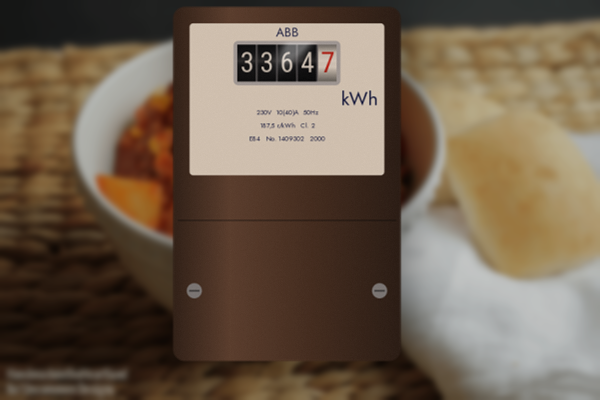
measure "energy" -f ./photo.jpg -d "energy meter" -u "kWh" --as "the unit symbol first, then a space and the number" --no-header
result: kWh 3364.7
